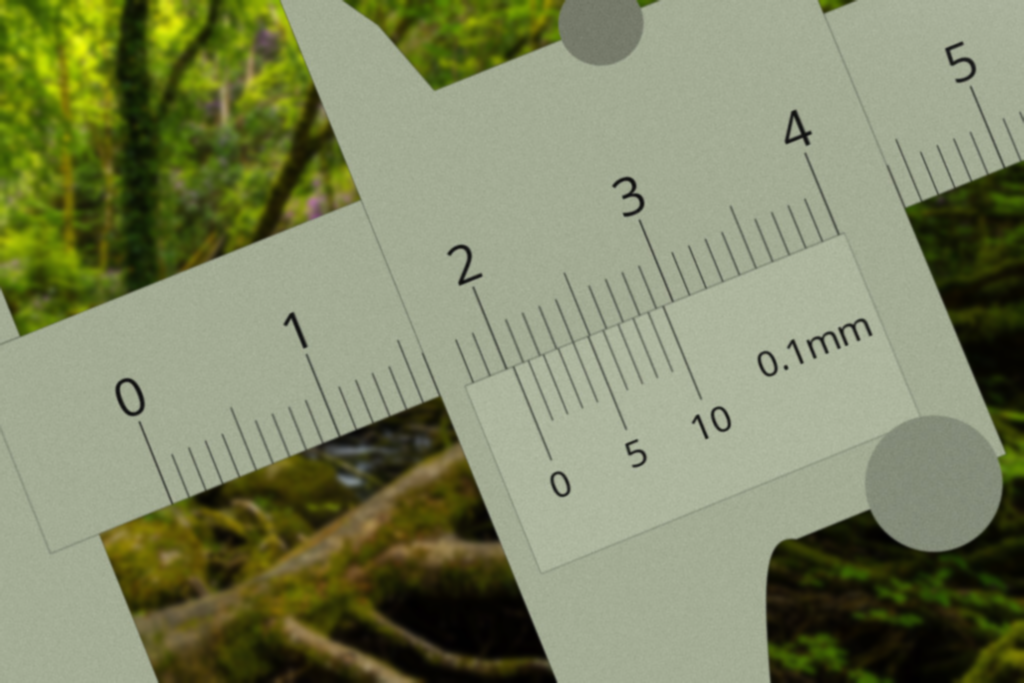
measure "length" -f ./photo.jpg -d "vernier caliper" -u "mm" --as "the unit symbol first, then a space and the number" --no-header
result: mm 20.4
